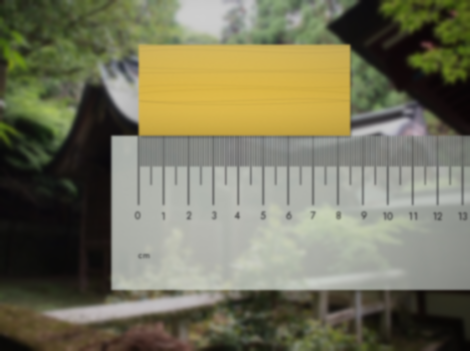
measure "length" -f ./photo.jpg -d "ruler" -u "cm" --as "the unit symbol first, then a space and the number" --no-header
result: cm 8.5
